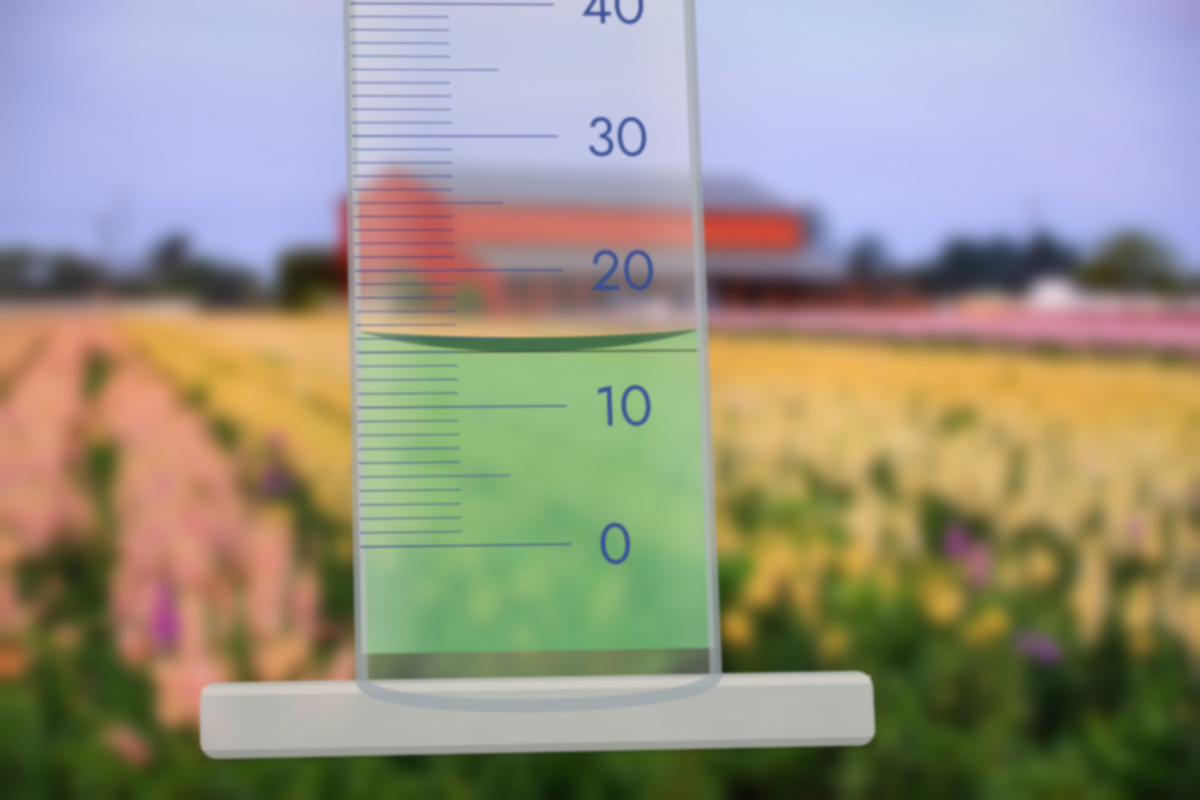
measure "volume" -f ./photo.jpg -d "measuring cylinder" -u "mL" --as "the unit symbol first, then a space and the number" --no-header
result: mL 14
